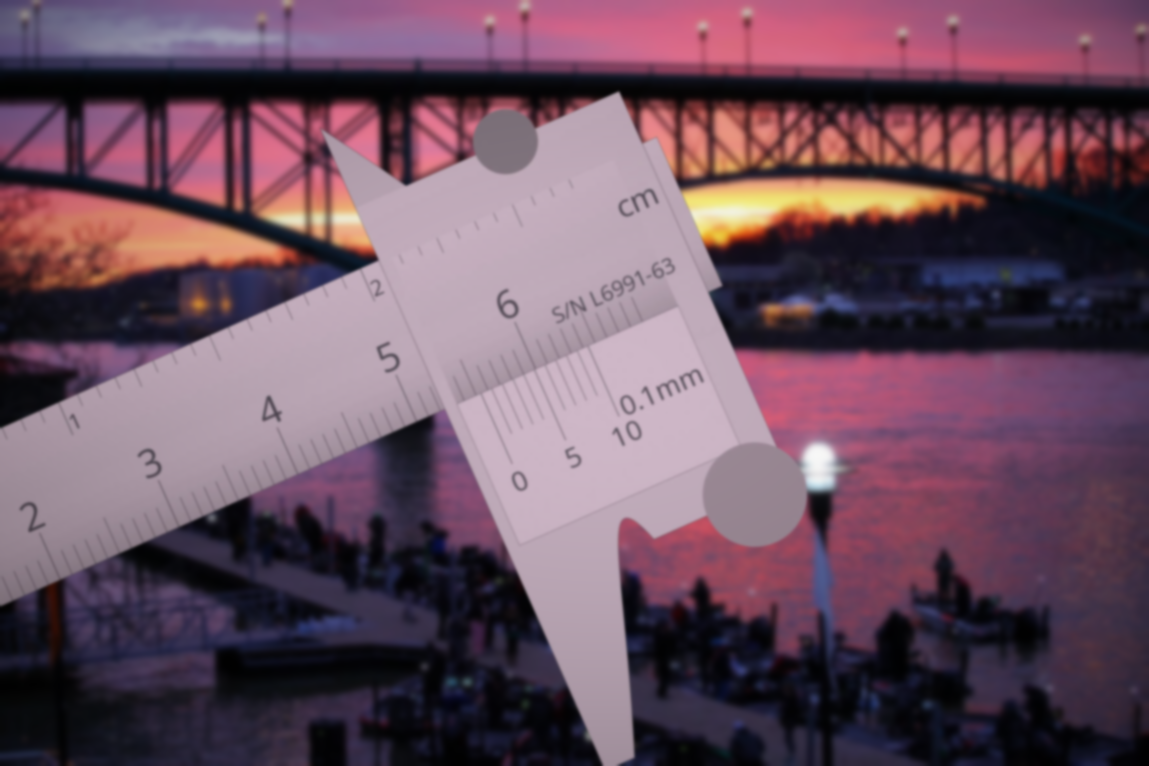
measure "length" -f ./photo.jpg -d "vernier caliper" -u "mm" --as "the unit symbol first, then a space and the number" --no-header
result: mm 55.4
